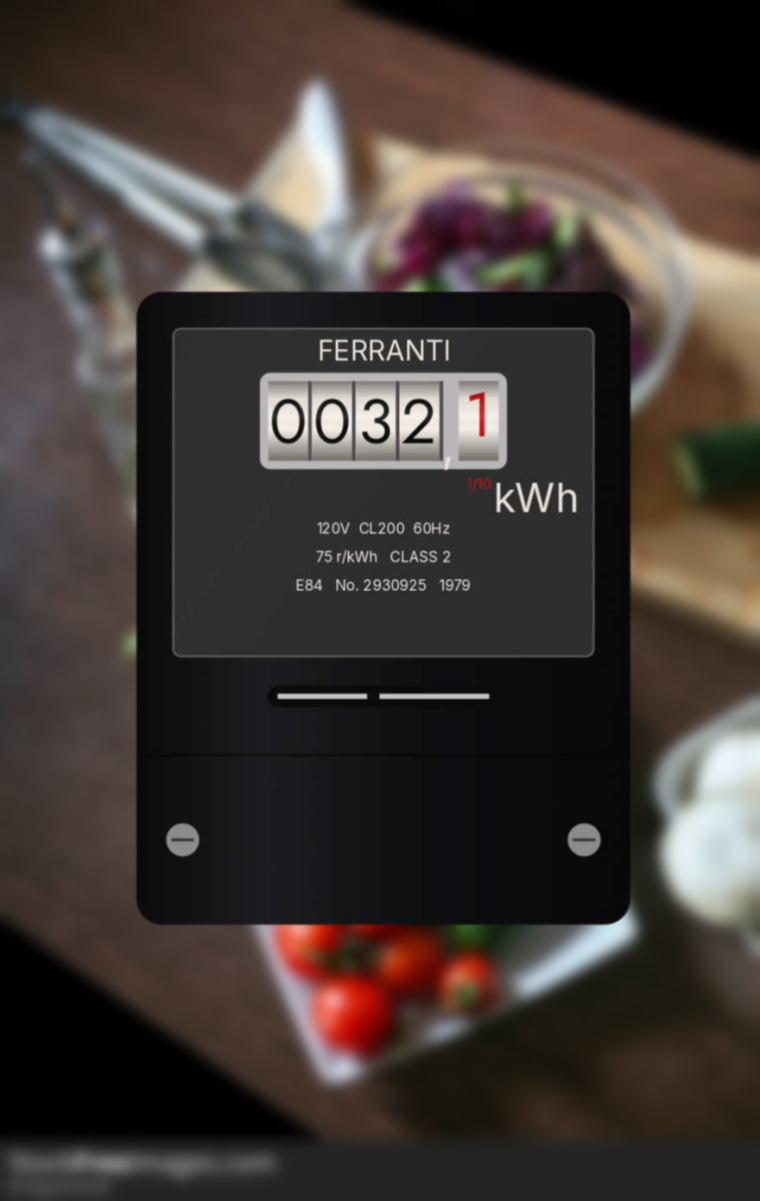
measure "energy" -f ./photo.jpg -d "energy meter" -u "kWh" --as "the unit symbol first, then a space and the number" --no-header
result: kWh 32.1
